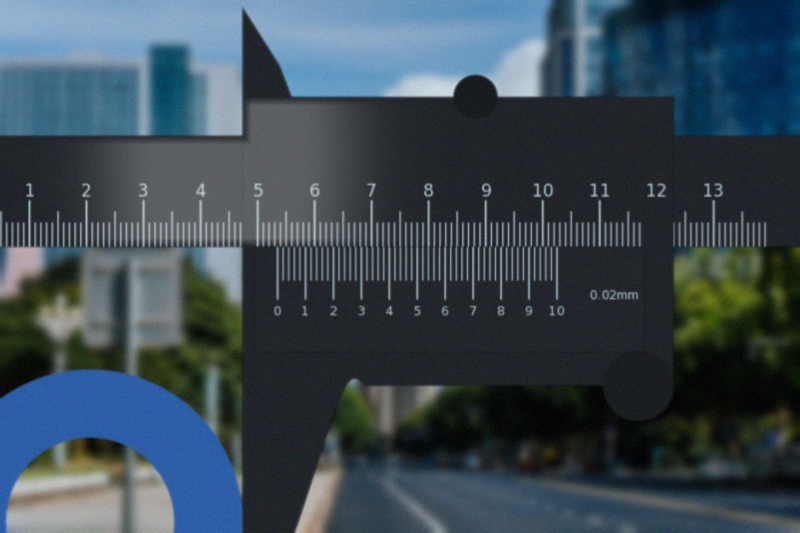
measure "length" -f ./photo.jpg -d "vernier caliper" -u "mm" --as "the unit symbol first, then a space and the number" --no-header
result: mm 53.5
